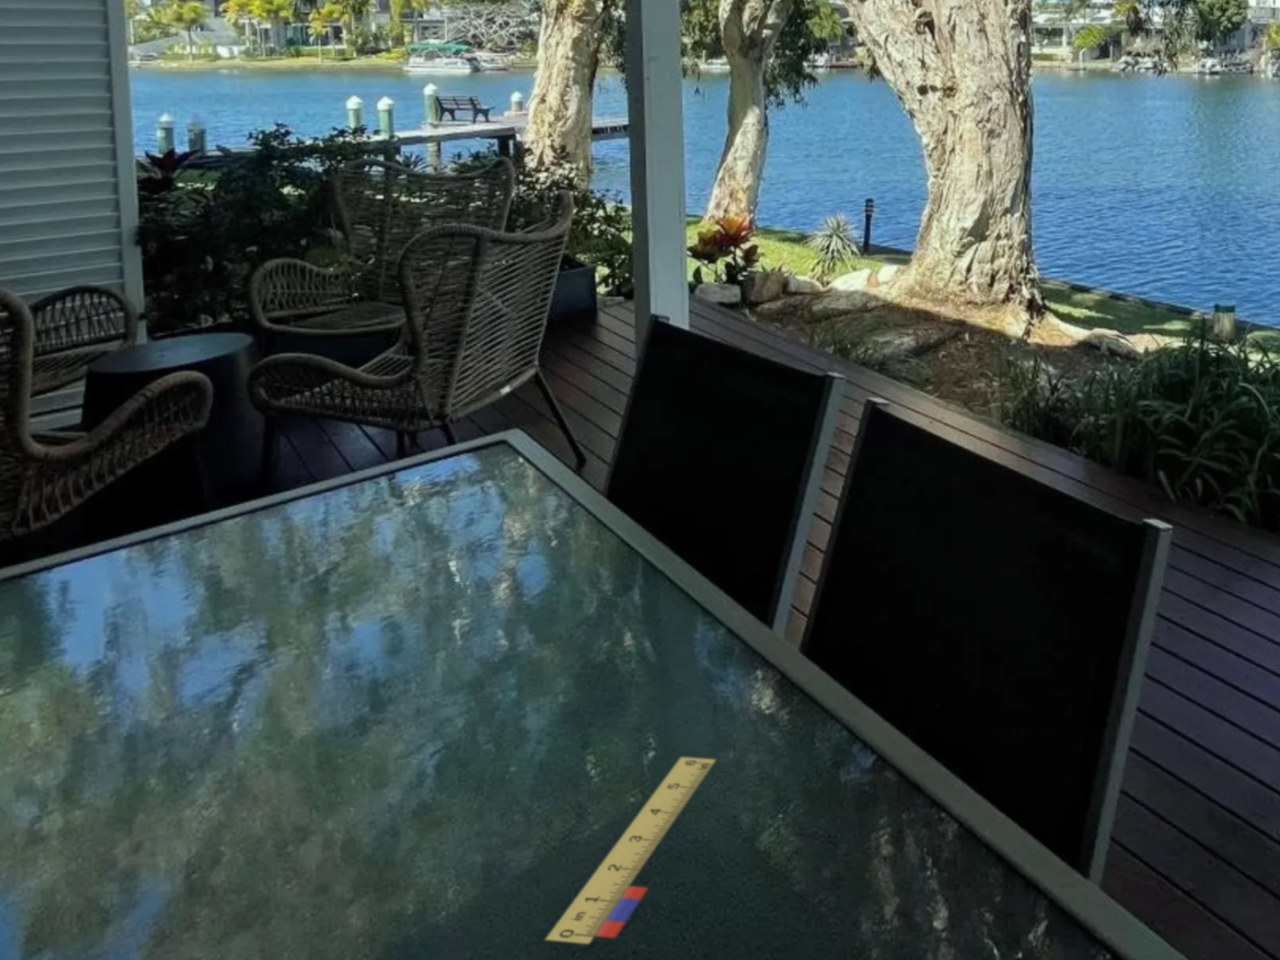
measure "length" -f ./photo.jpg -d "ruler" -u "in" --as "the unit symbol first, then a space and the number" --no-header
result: in 1.5
